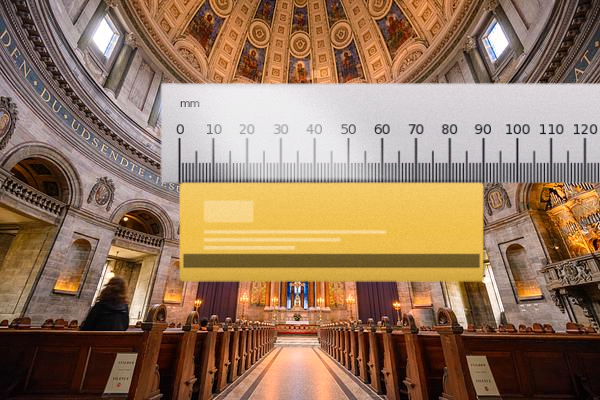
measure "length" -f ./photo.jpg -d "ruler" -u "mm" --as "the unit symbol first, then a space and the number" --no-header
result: mm 90
